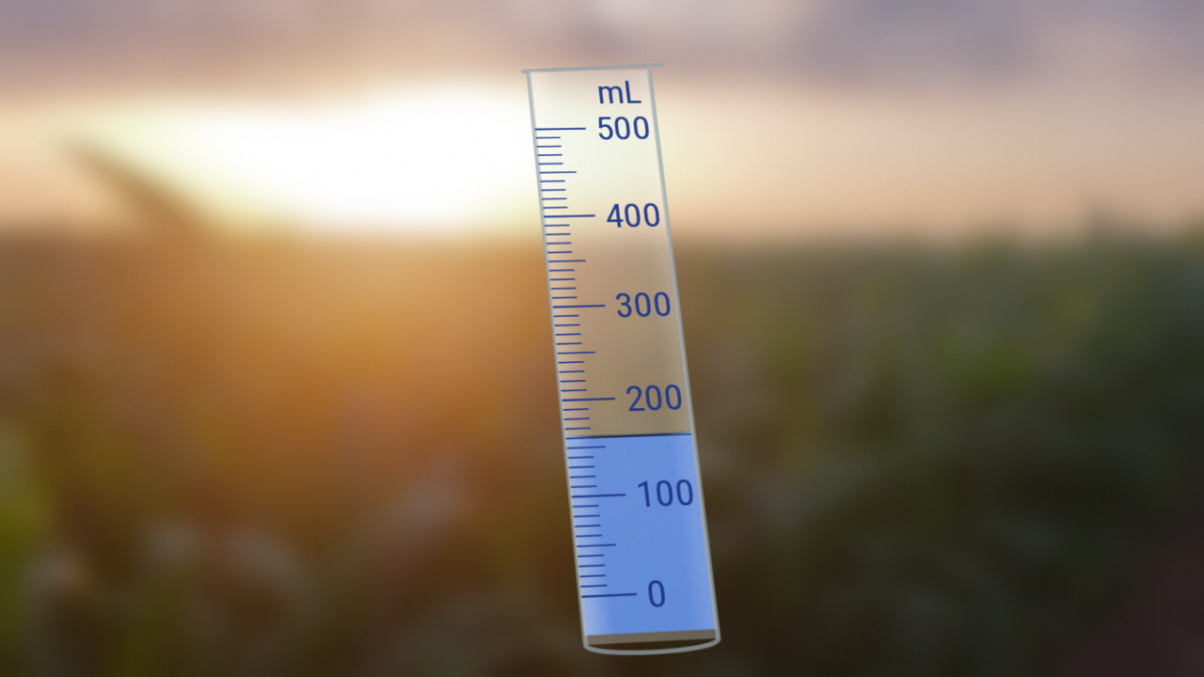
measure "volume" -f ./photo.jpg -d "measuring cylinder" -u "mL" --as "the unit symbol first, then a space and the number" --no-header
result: mL 160
